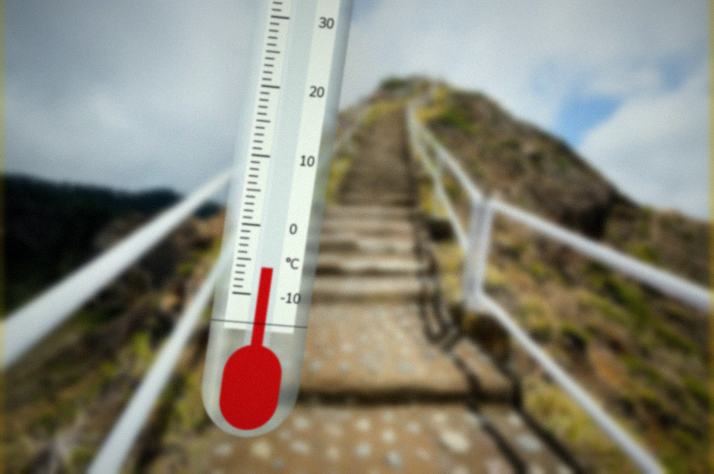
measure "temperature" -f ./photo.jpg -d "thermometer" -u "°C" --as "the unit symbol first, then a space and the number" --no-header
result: °C -6
